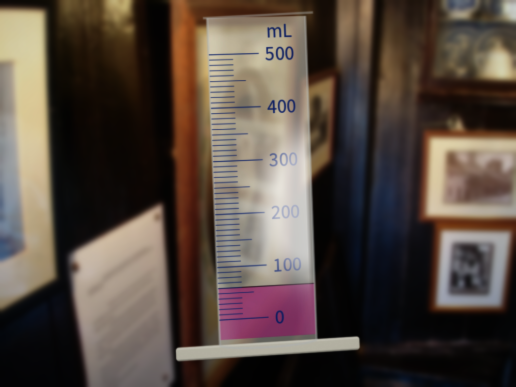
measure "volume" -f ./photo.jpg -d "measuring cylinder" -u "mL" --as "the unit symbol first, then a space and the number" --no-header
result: mL 60
